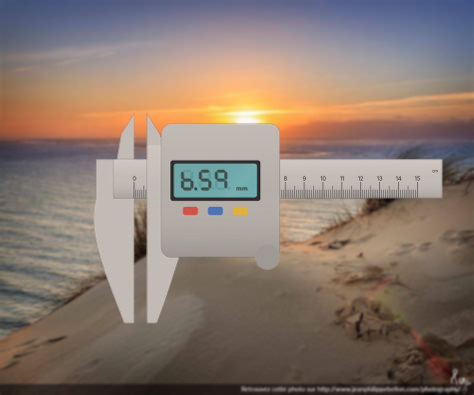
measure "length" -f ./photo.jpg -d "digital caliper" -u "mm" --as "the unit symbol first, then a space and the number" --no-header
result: mm 6.59
